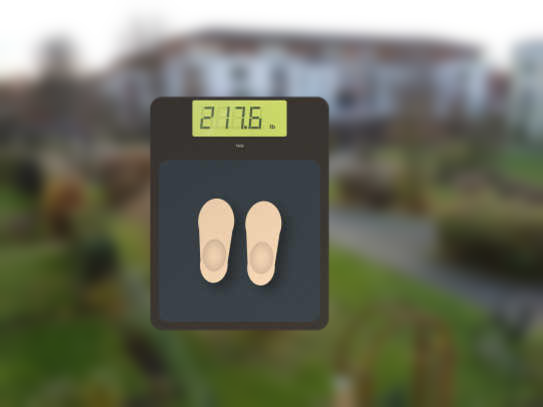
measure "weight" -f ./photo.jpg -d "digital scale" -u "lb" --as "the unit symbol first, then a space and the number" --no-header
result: lb 217.6
